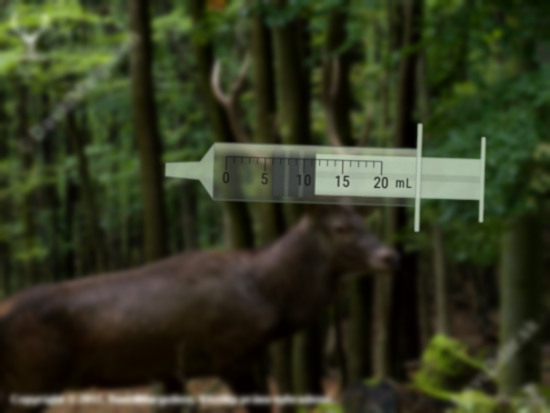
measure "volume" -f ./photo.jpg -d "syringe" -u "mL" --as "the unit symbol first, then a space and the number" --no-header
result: mL 6
